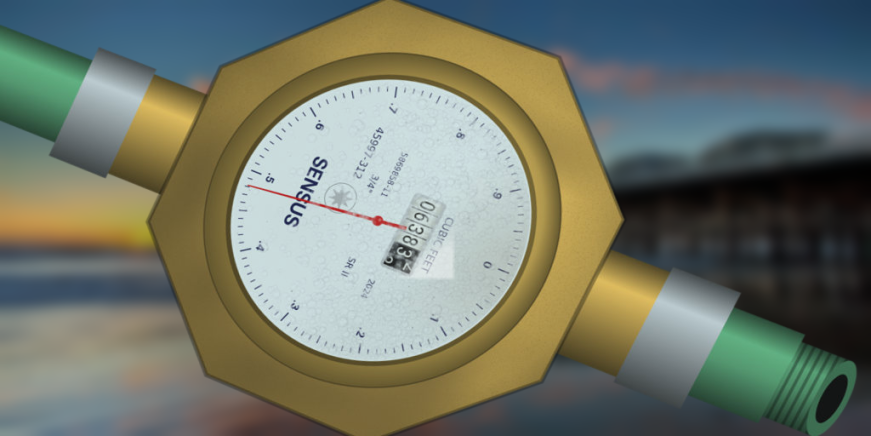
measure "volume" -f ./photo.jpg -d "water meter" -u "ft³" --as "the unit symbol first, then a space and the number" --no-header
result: ft³ 63832.48
